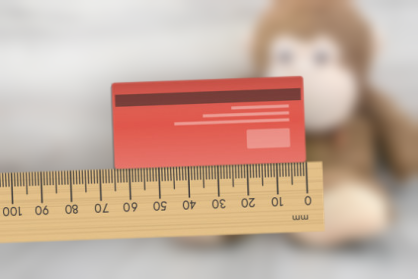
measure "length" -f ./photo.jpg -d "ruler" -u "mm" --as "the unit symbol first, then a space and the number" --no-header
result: mm 65
